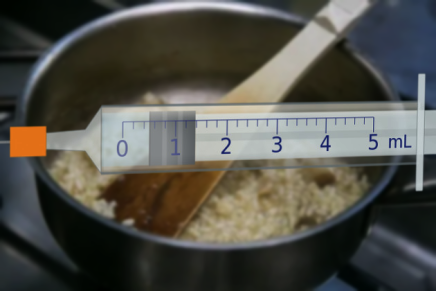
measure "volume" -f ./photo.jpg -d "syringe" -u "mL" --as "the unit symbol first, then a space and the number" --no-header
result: mL 0.5
